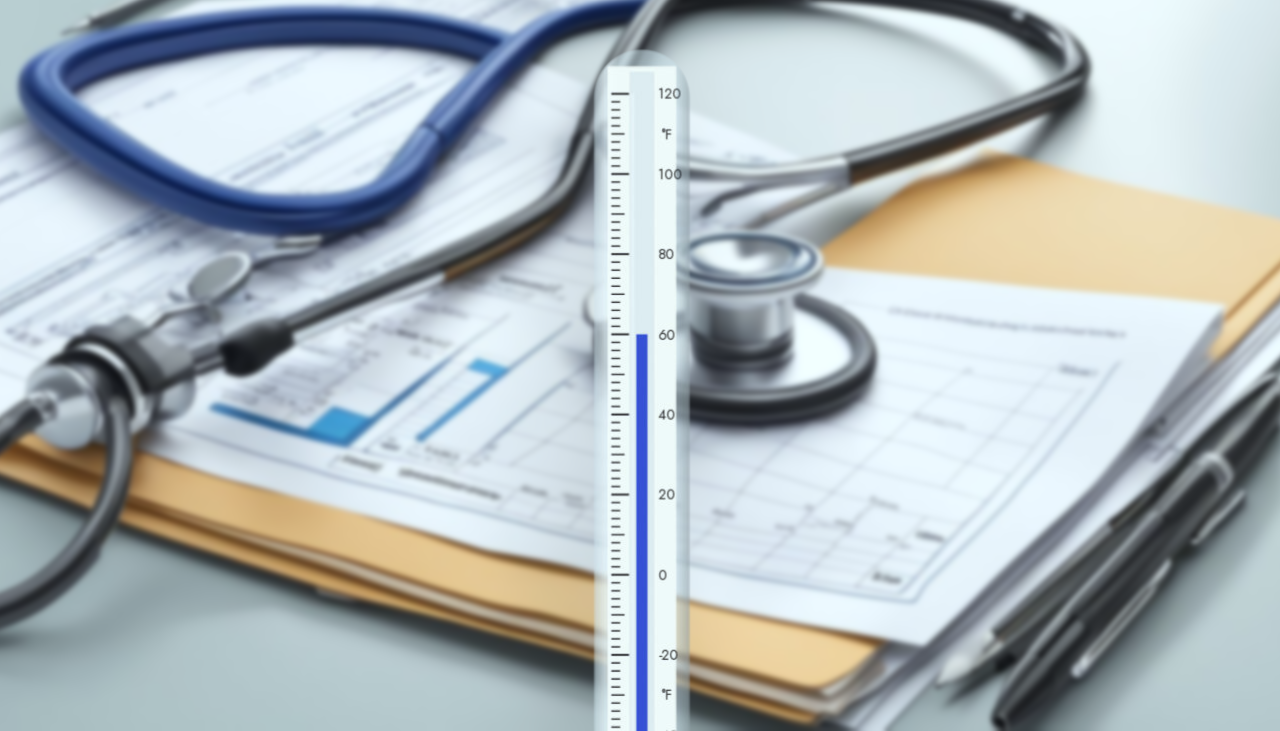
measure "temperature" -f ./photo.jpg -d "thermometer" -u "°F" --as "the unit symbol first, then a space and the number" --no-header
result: °F 60
